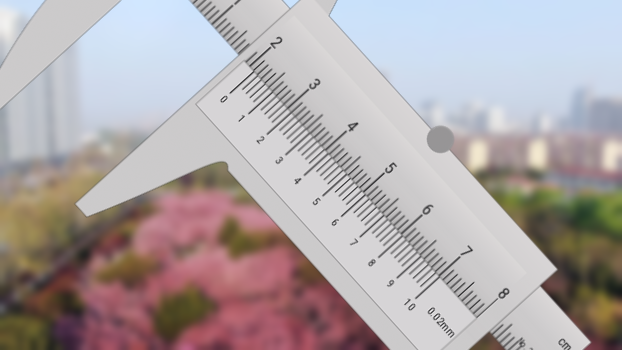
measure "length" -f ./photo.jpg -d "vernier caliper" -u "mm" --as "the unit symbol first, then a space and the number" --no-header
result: mm 21.2
